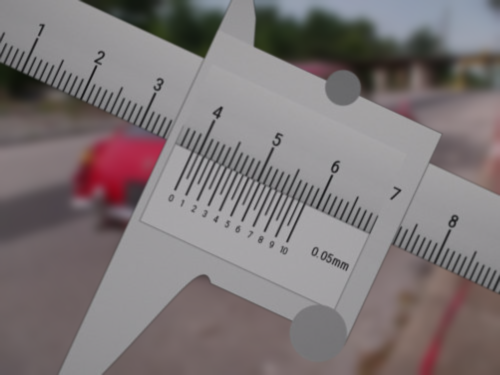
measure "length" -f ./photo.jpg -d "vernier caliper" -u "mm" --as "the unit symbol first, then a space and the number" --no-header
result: mm 39.0
